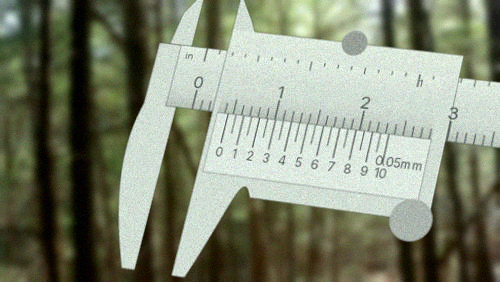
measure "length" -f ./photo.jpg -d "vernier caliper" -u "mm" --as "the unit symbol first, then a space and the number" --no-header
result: mm 4.4
